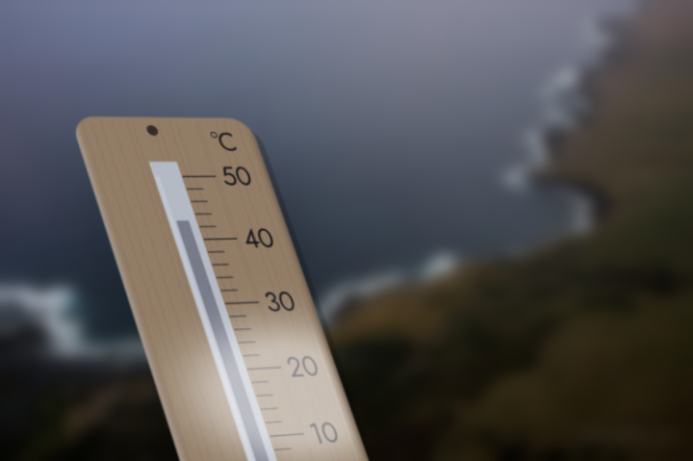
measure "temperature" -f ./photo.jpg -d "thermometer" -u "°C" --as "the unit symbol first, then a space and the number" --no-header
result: °C 43
